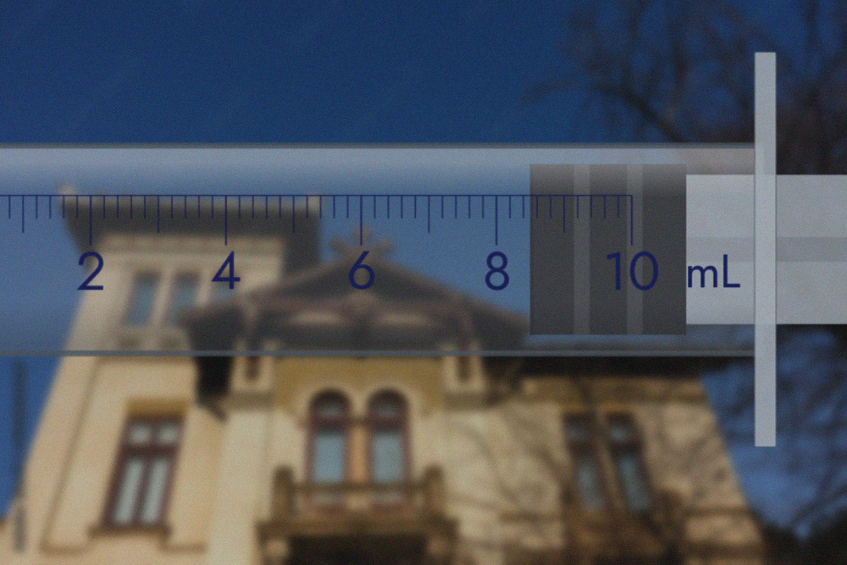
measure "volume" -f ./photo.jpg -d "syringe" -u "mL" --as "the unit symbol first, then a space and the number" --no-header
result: mL 8.5
